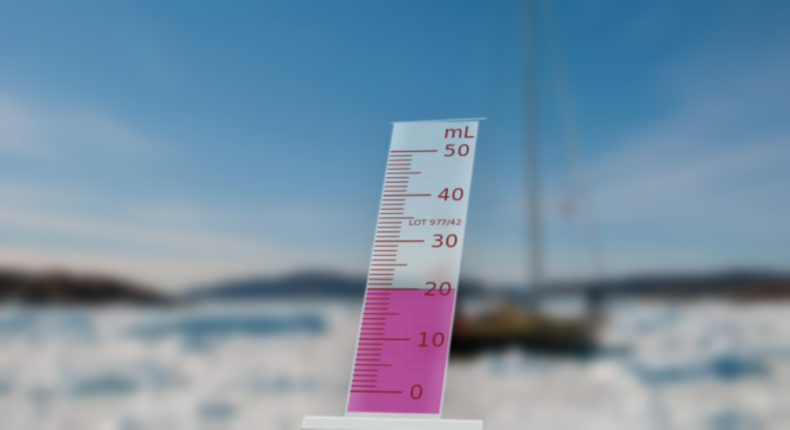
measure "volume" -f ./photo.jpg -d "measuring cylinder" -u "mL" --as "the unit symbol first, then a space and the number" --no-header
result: mL 20
